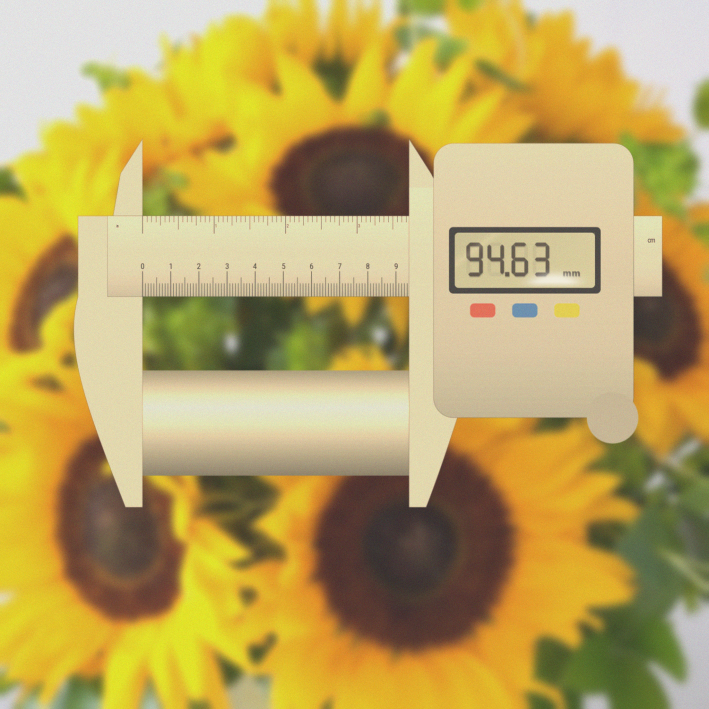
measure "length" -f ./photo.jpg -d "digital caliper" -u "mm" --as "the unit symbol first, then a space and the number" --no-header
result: mm 94.63
